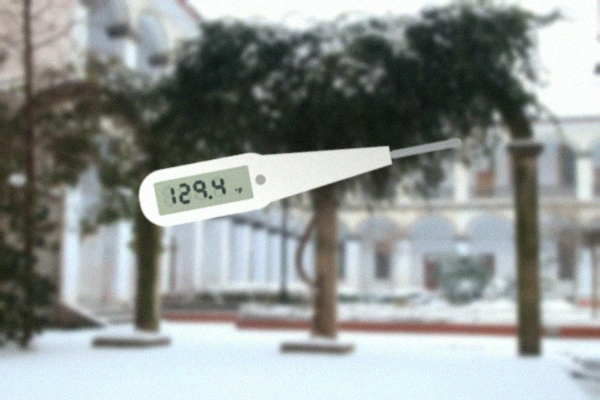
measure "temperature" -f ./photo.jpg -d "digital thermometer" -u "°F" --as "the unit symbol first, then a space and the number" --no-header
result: °F 129.4
